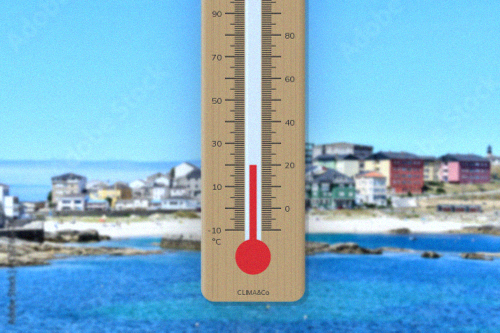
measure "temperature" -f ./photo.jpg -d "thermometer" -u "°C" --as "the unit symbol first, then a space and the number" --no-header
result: °C 20
